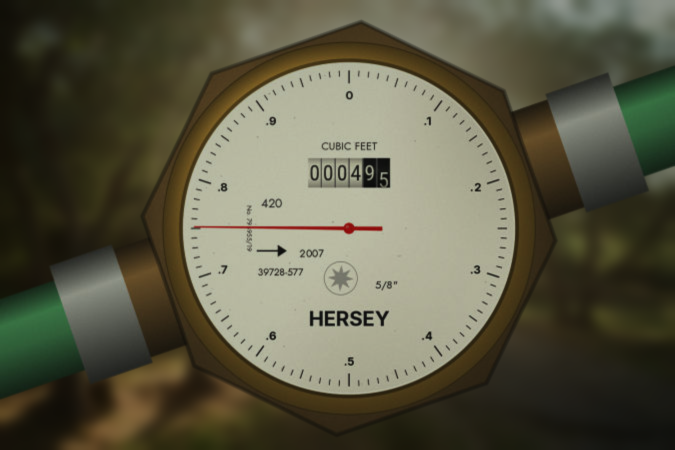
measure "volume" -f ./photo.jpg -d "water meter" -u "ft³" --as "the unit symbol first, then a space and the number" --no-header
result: ft³ 494.75
